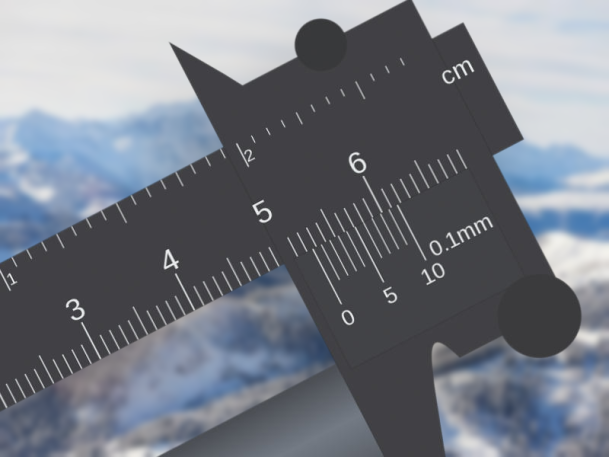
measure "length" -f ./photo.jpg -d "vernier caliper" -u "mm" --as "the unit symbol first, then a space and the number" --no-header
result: mm 52.6
